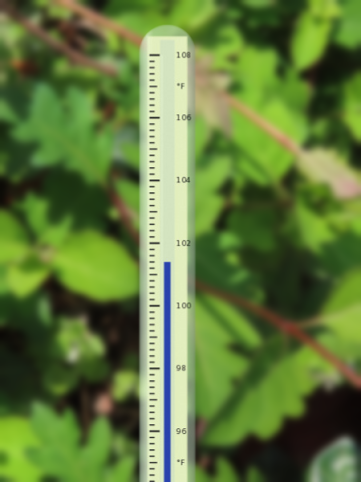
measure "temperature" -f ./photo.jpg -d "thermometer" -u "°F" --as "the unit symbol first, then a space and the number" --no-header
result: °F 101.4
